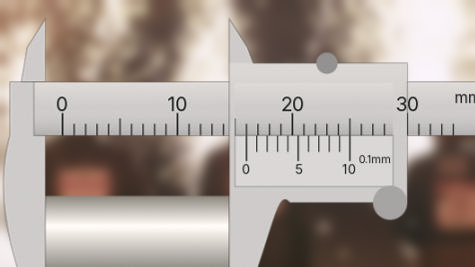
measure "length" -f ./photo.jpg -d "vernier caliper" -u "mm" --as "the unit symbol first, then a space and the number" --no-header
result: mm 16.0
